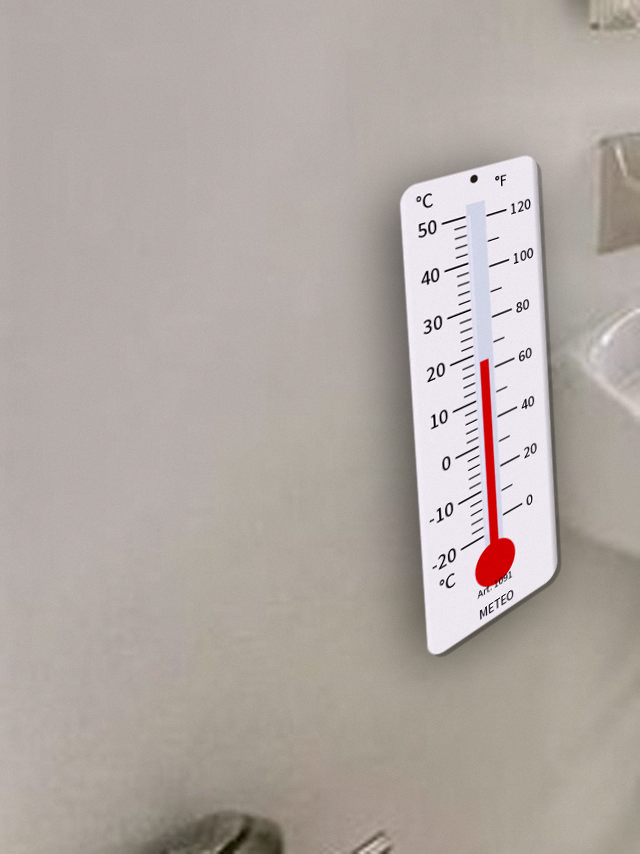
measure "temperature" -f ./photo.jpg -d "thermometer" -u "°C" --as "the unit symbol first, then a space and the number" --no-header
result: °C 18
